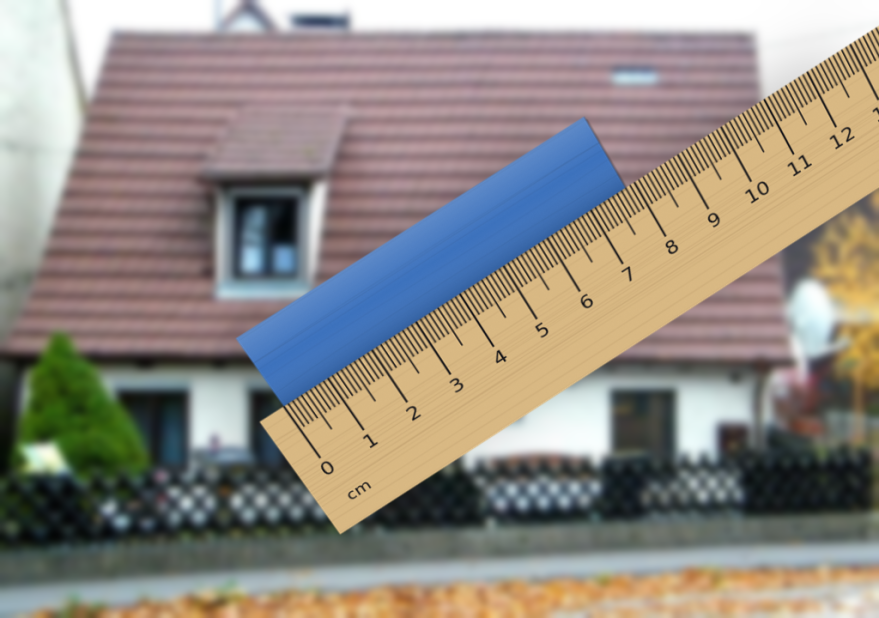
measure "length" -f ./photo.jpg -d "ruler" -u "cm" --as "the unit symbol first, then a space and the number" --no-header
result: cm 7.8
